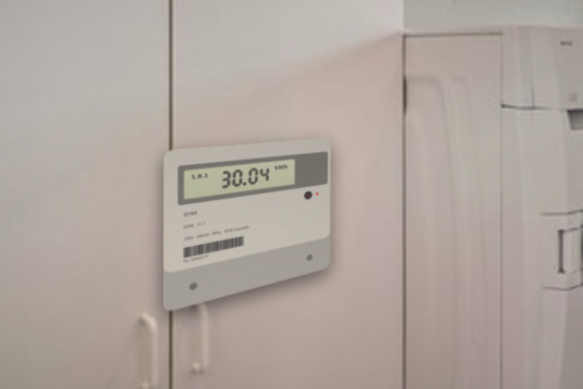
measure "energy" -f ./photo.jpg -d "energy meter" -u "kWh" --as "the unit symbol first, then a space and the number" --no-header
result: kWh 30.04
